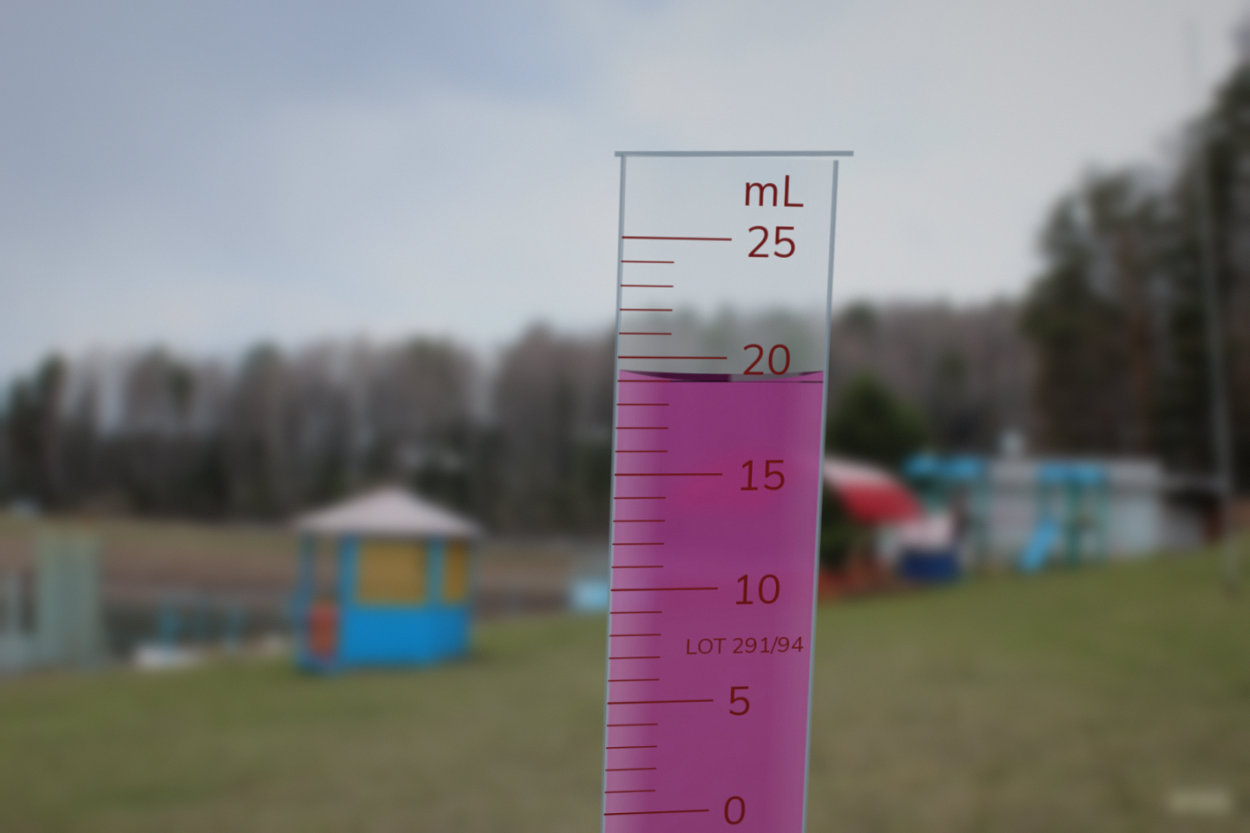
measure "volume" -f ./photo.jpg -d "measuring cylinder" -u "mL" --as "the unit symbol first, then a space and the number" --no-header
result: mL 19
